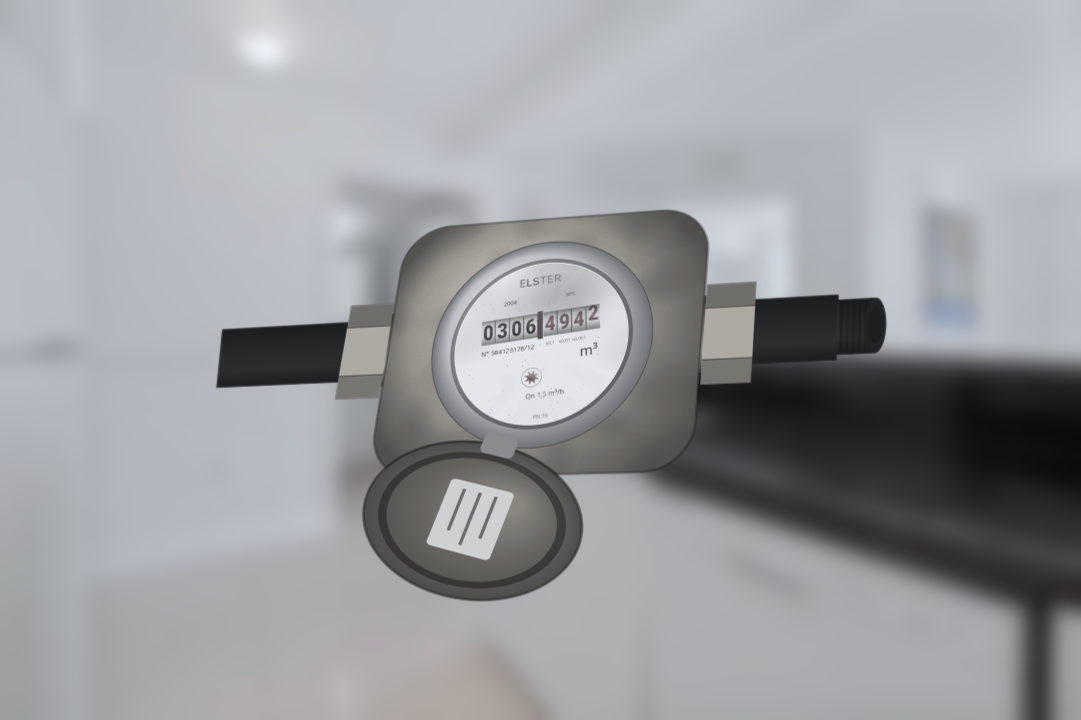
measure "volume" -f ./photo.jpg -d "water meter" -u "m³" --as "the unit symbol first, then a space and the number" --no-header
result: m³ 306.4942
